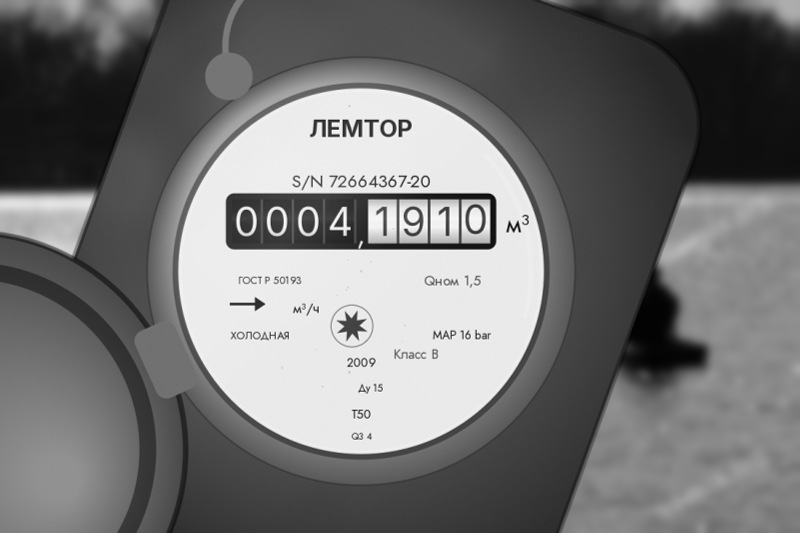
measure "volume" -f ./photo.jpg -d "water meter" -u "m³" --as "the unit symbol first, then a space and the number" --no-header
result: m³ 4.1910
